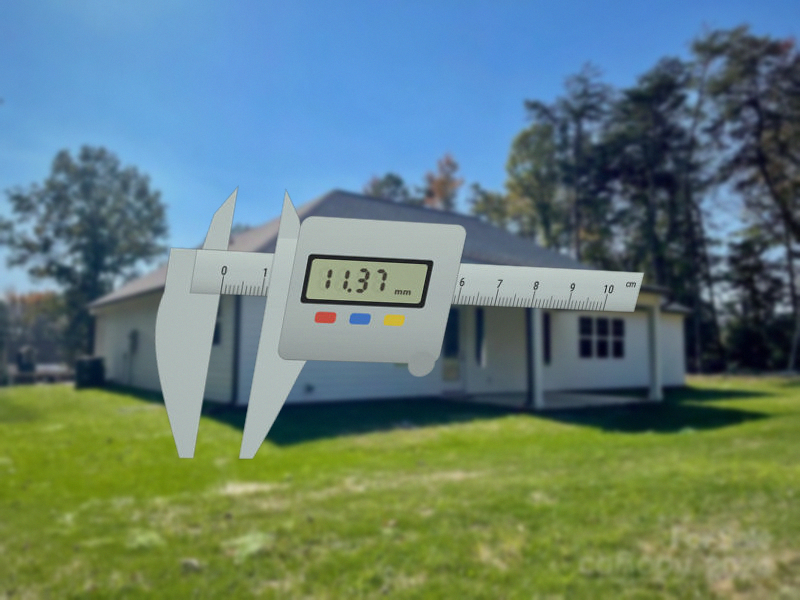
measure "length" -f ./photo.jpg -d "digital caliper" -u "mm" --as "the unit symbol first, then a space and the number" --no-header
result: mm 11.37
